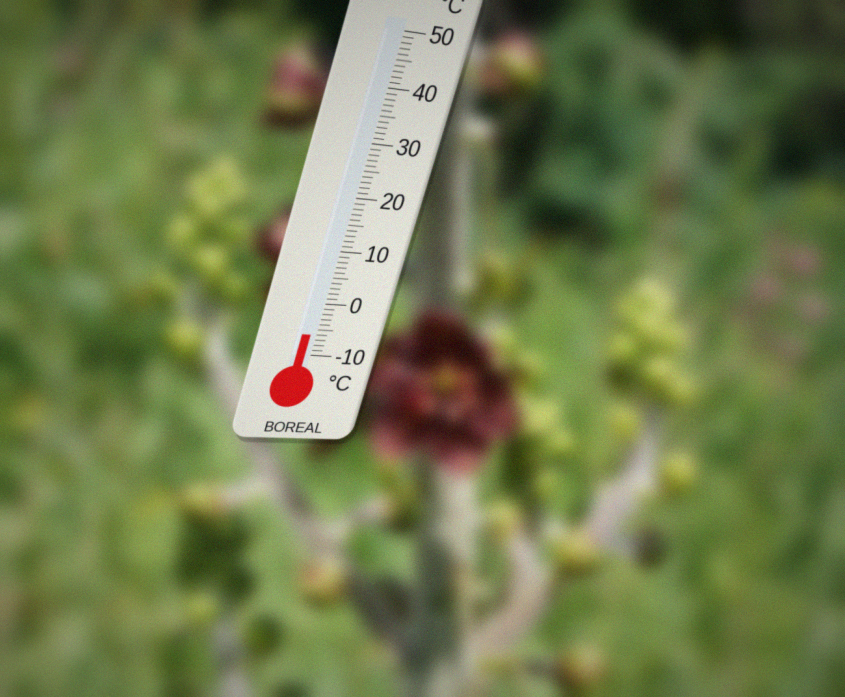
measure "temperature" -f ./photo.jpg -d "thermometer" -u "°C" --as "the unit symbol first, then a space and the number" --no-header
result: °C -6
